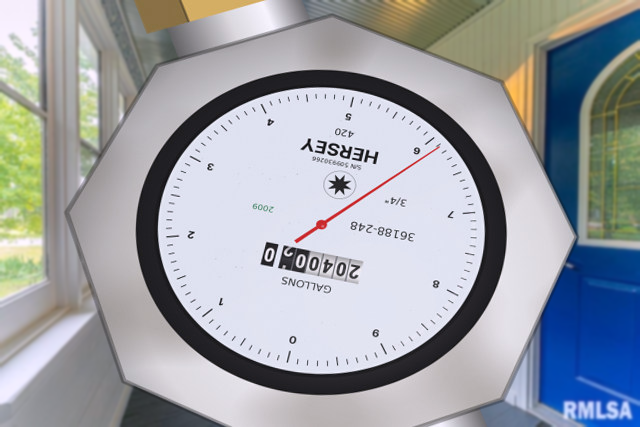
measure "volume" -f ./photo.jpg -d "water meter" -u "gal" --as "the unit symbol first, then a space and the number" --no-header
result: gal 2040016.1
